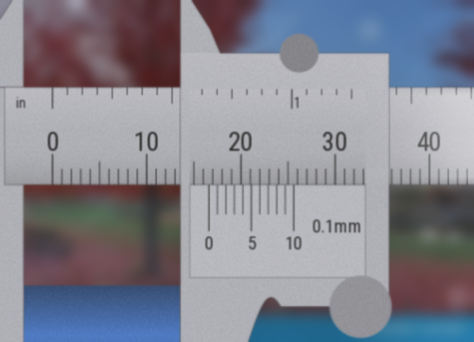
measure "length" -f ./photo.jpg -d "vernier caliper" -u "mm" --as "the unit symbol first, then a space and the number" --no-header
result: mm 16.6
